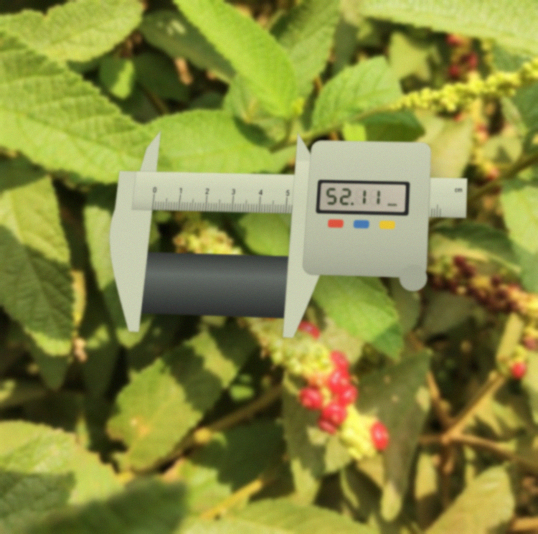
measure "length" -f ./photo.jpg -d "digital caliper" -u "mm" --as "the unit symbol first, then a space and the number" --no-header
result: mm 52.11
